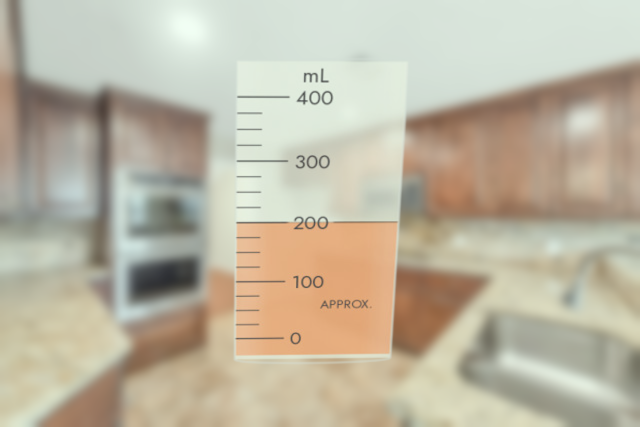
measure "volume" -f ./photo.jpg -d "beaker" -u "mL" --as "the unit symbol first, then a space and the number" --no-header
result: mL 200
